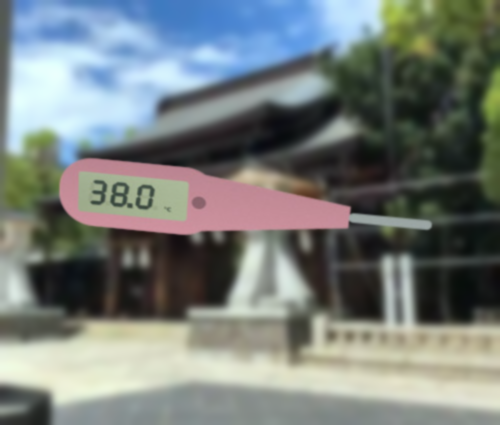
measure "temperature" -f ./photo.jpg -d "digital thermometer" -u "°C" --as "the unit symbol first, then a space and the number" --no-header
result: °C 38.0
